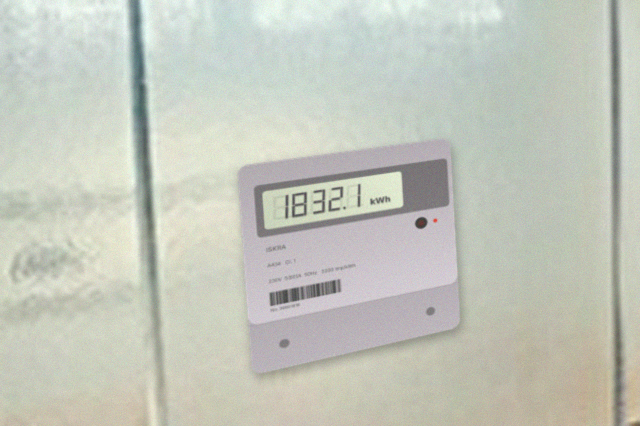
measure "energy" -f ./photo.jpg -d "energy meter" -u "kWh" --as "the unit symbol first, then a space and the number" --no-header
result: kWh 1832.1
